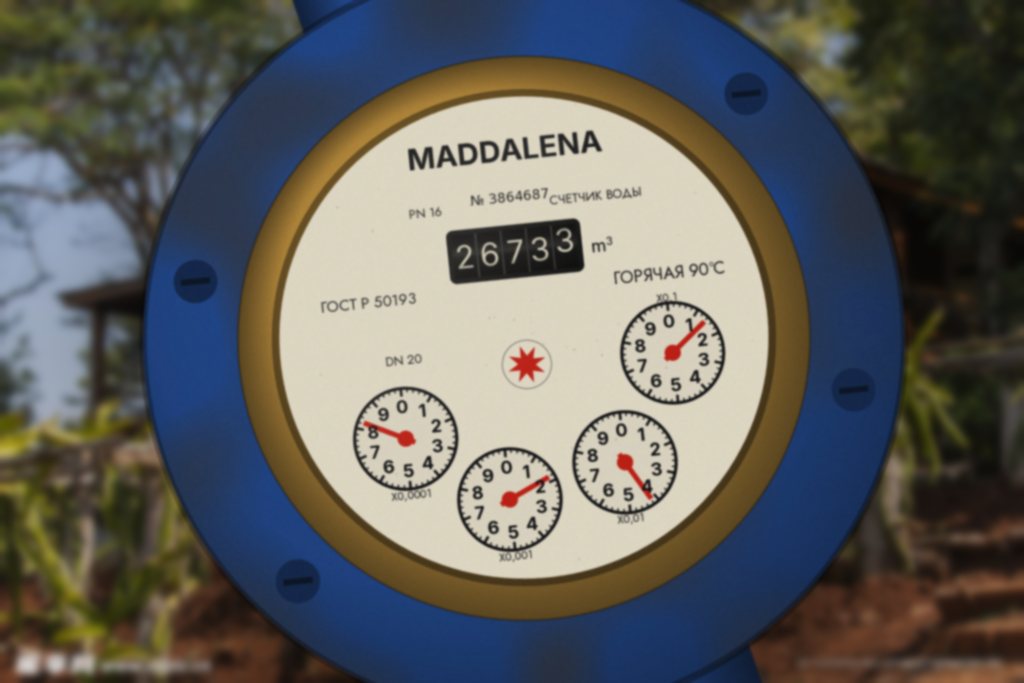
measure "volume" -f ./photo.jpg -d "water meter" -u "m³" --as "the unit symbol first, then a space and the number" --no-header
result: m³ 26733.1418
